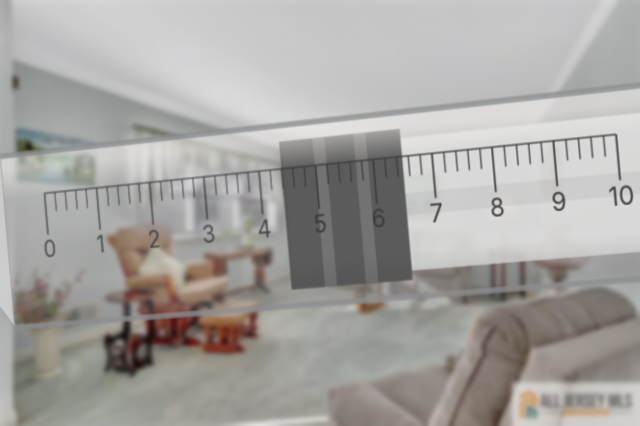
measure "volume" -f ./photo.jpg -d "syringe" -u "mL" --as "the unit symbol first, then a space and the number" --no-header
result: mL 4.4
